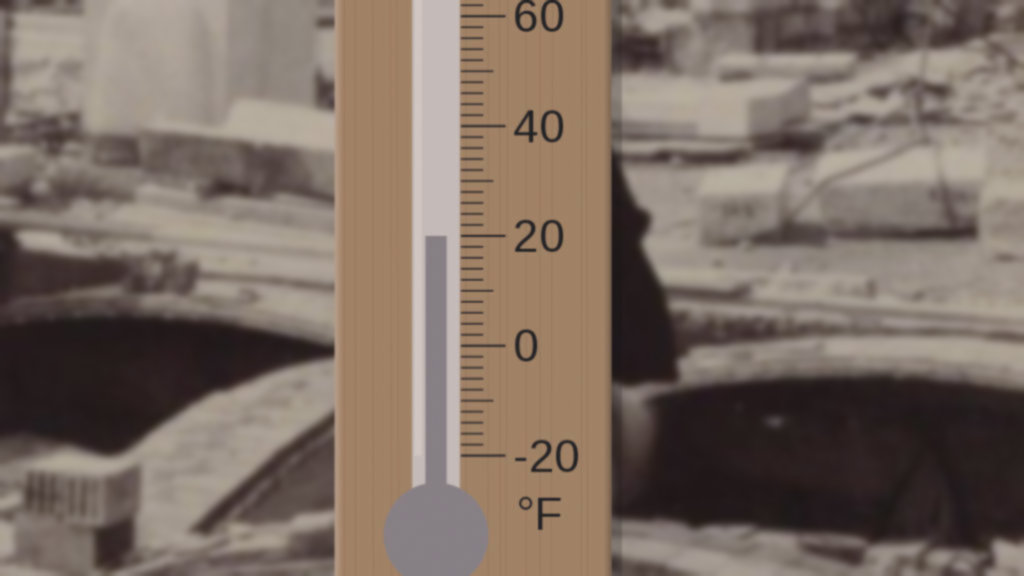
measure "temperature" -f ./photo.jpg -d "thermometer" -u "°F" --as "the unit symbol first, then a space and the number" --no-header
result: °F 20
